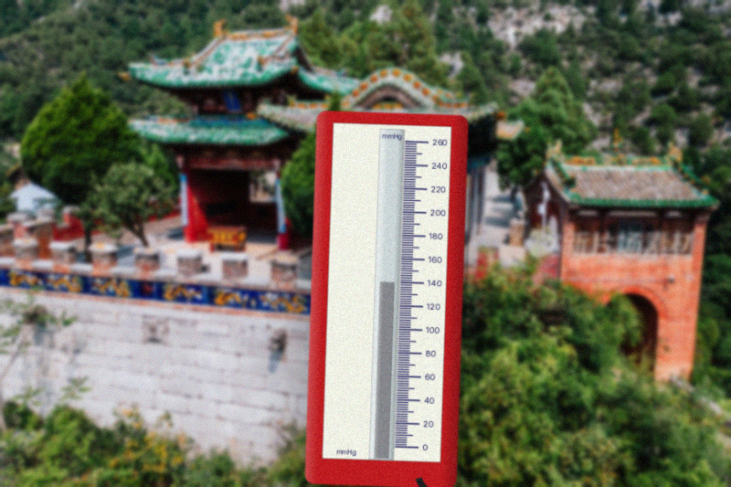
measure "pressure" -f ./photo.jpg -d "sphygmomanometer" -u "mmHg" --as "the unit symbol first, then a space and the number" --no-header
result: mmHg 140
